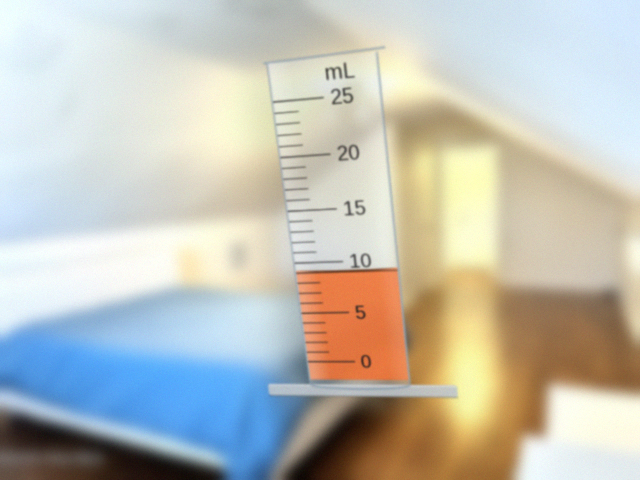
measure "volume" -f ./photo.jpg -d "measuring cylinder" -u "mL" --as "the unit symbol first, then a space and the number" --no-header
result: mL 9
